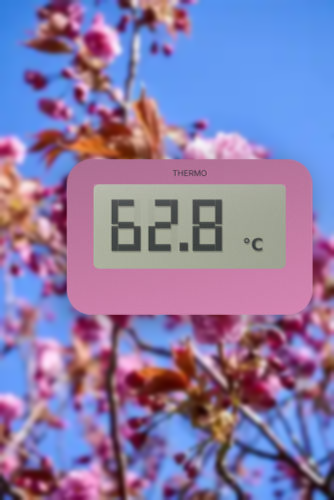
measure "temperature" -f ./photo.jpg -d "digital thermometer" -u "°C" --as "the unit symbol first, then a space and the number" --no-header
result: °C 62.8
